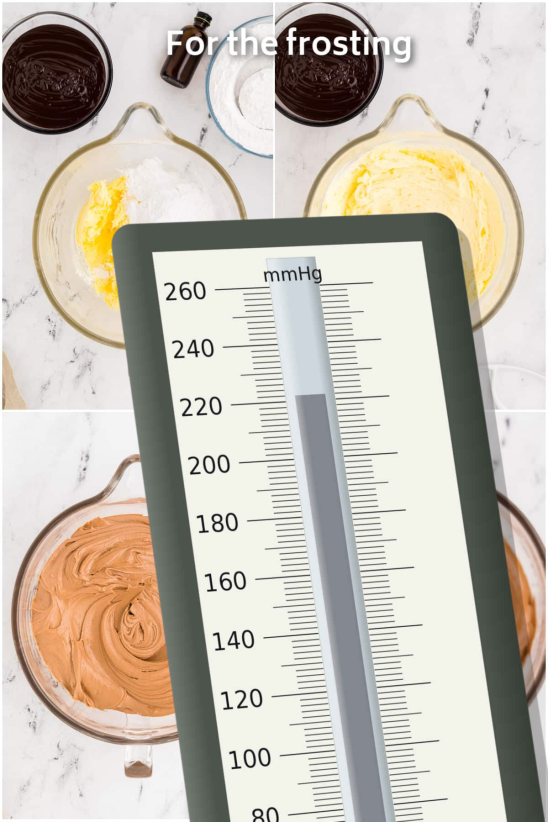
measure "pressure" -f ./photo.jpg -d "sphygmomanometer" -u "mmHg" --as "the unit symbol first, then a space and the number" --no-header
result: mmHg 222
